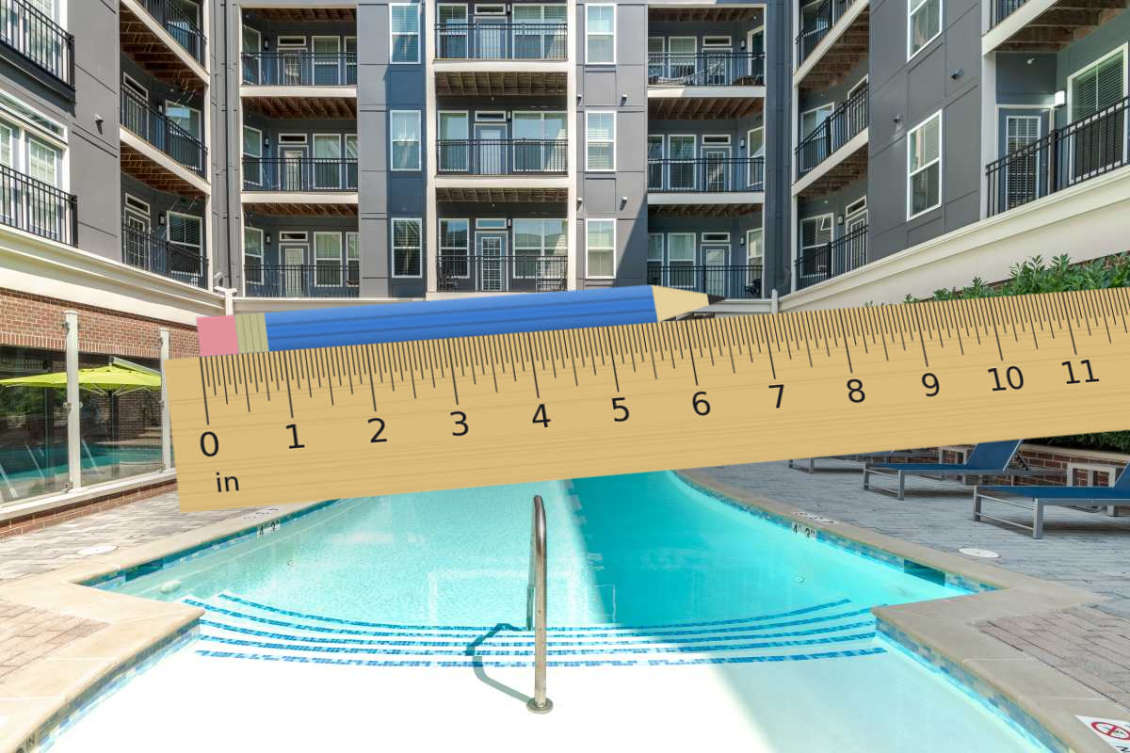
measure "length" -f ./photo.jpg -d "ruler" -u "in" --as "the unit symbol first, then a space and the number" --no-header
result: in 6.5625
